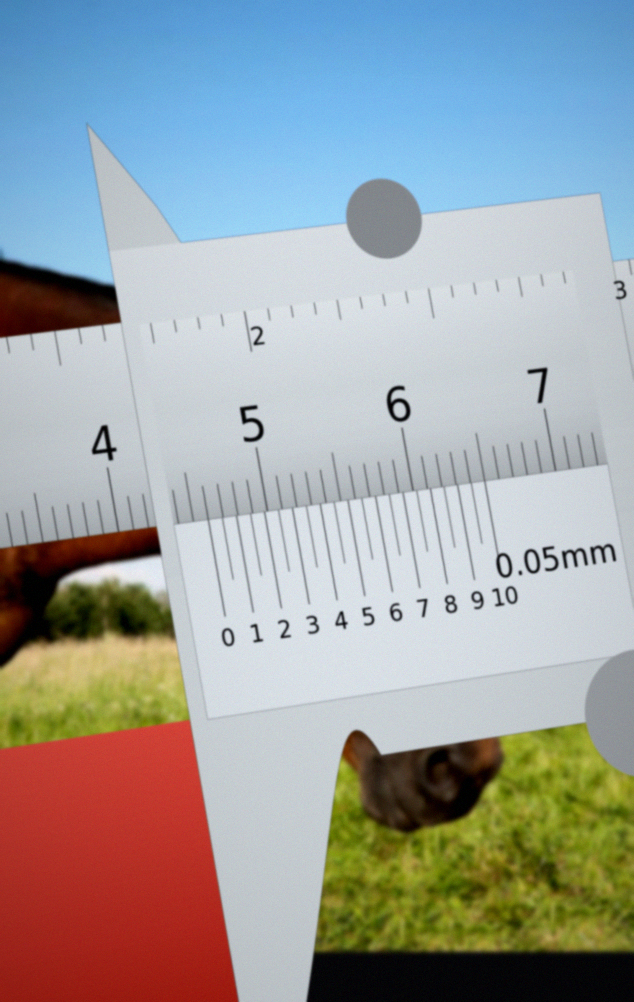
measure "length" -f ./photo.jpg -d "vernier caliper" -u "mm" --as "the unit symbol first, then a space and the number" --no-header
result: mm 46.0
